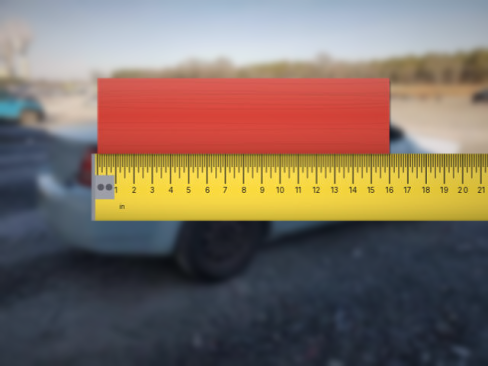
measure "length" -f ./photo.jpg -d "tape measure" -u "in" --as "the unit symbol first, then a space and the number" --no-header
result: in 16
